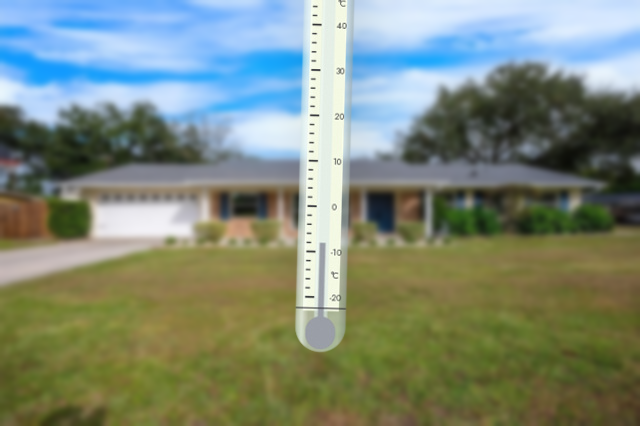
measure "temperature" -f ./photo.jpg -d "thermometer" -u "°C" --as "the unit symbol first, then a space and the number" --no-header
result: °C -8
